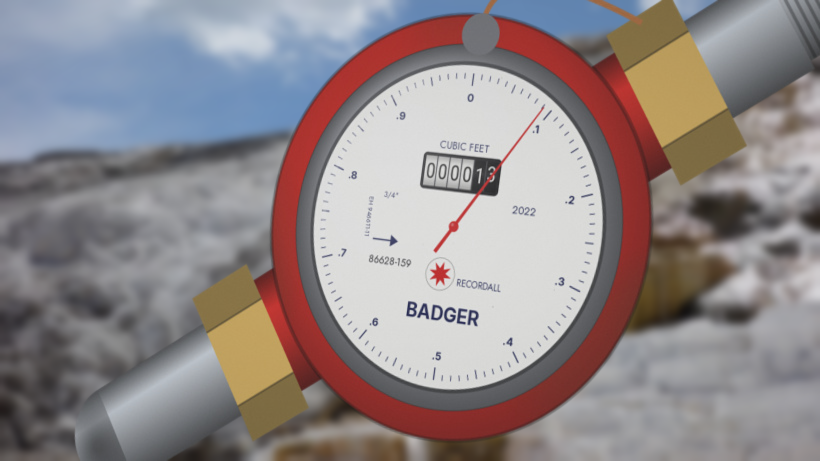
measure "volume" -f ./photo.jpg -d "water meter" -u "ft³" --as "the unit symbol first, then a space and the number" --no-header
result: ft³ 13.09
